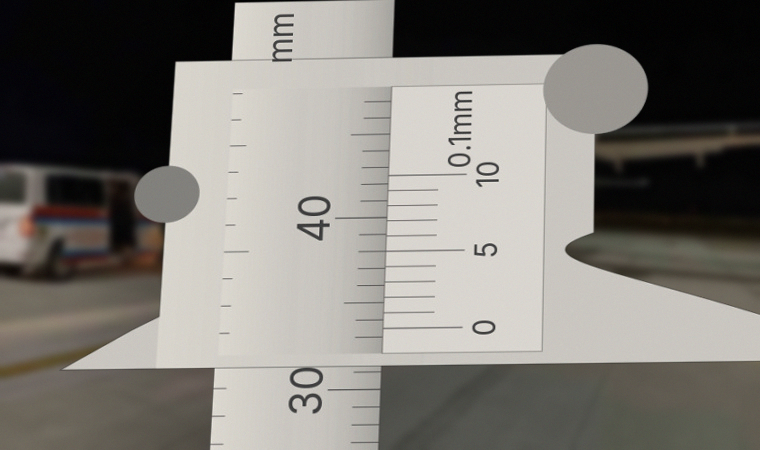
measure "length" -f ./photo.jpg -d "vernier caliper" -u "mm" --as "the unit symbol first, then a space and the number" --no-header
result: mm 33.5
